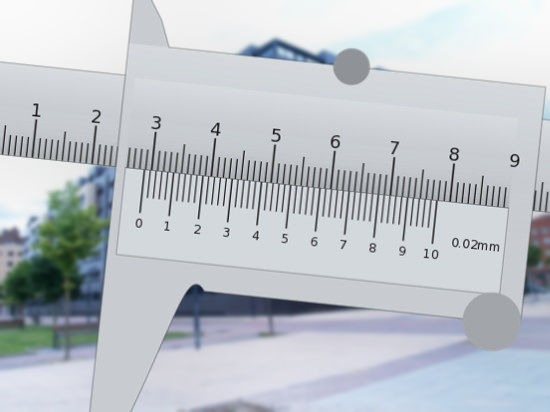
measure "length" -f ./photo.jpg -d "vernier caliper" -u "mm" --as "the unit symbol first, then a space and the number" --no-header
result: mm 28.8
